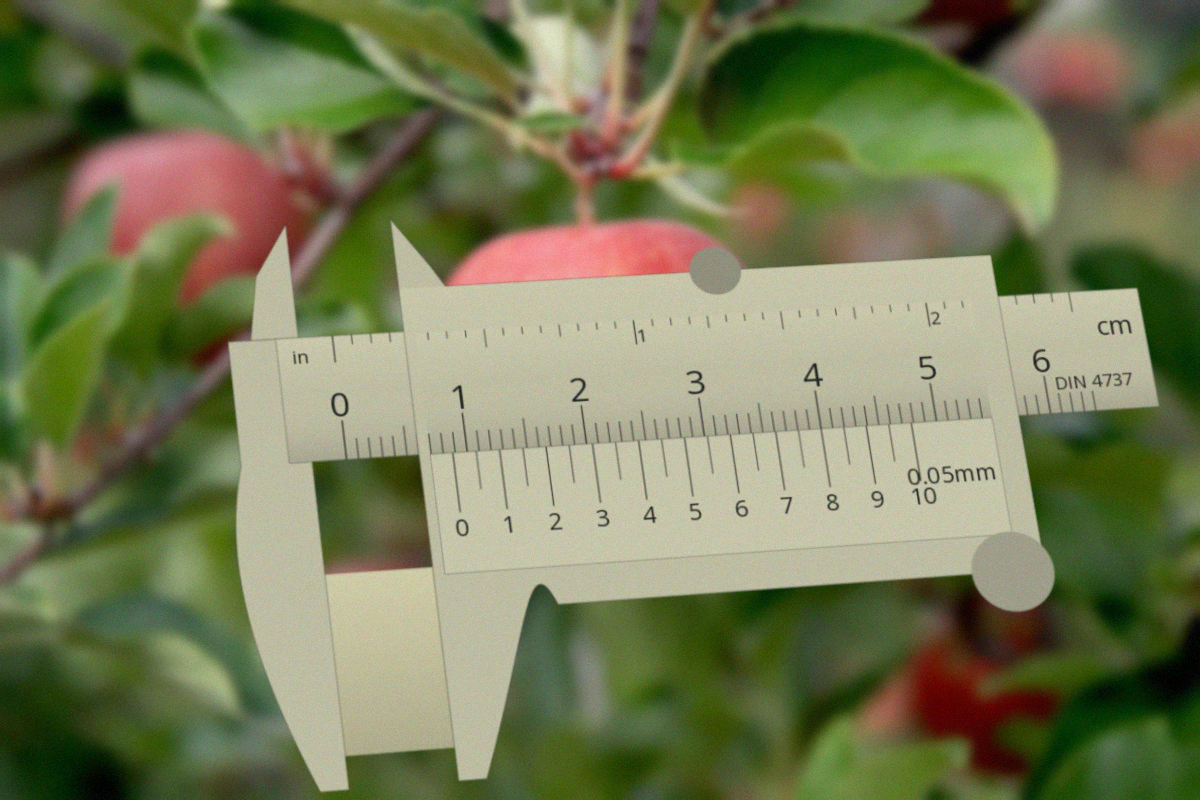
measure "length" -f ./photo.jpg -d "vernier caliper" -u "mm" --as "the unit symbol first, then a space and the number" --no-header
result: mm 8.8
